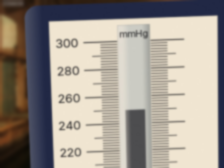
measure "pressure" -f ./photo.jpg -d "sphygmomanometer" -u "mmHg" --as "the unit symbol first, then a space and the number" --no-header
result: mmHg 250
